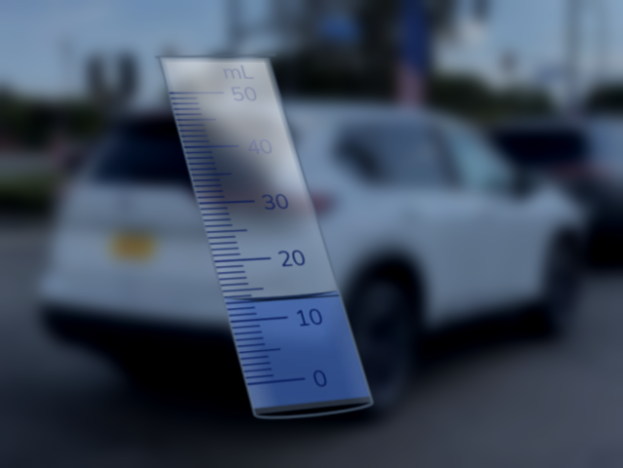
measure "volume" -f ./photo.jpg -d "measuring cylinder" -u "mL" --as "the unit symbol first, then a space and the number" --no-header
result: mL 13
